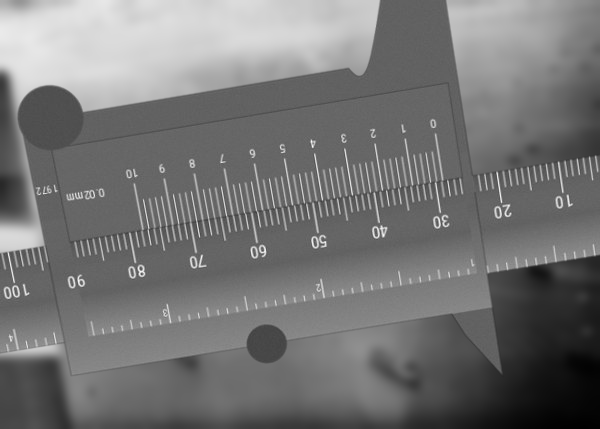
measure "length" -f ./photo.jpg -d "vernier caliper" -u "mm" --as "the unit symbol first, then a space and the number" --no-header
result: mm 28.8
